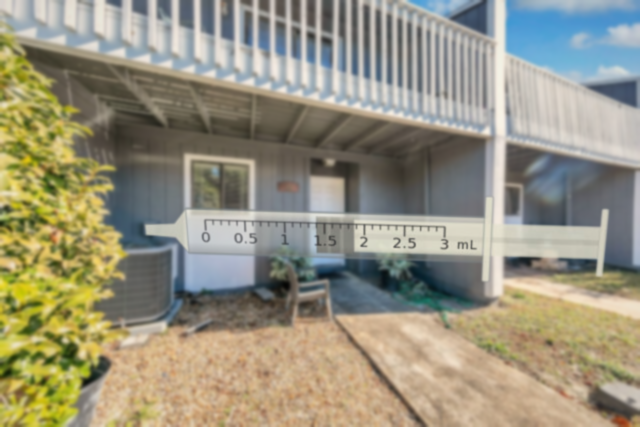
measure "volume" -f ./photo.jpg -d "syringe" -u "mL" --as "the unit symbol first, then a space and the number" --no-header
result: mL 1.4
